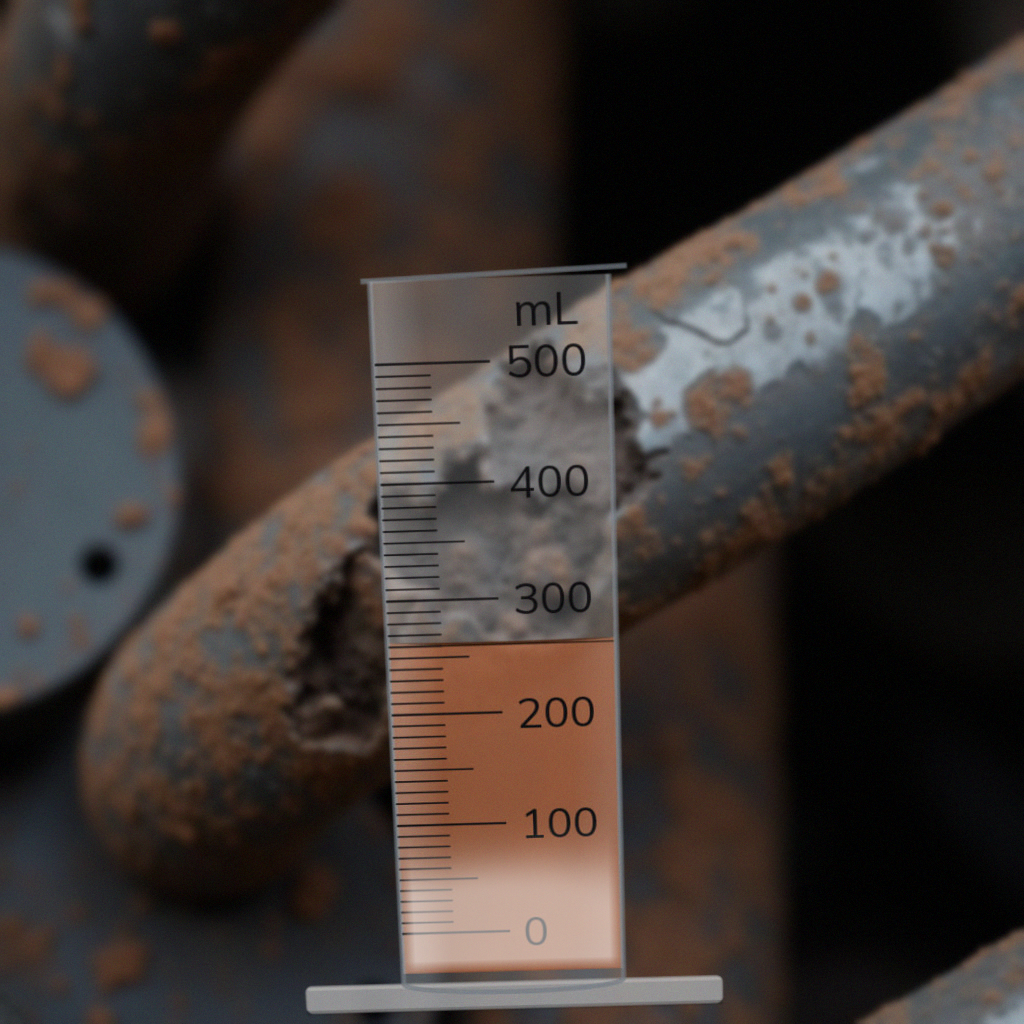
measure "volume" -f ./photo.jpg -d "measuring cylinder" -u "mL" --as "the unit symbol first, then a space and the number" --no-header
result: mL 260
